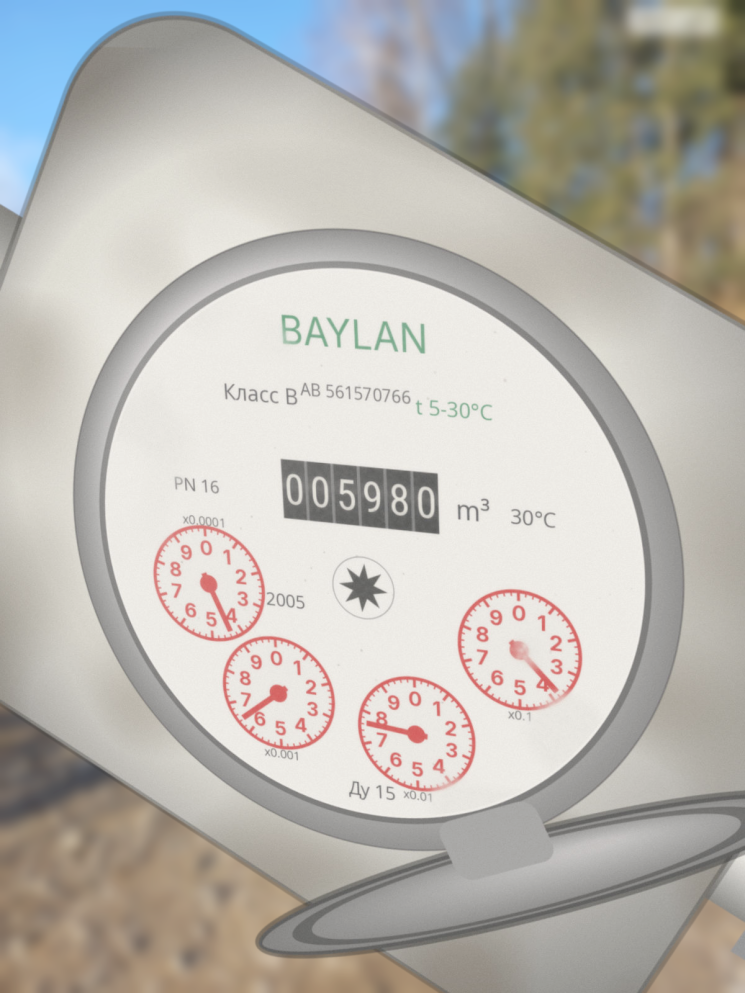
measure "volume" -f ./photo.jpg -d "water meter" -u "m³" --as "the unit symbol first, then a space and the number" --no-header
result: m³ 5980.3764
